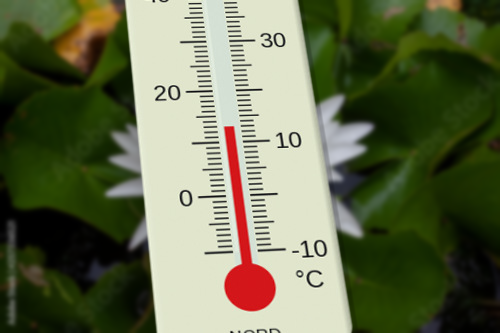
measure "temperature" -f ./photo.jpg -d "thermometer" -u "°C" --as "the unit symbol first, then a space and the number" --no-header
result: °C 13
